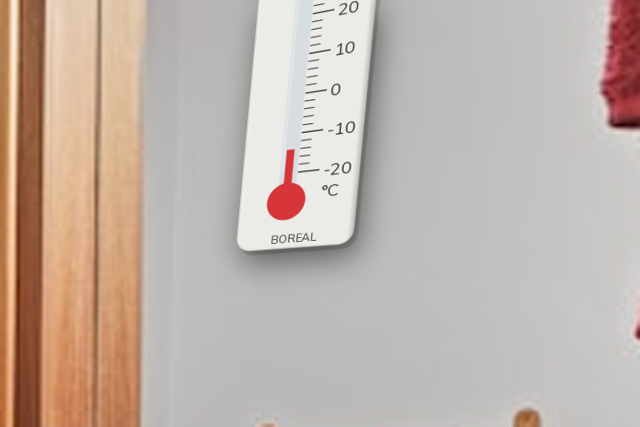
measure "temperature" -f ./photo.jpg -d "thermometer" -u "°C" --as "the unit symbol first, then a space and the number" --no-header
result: °C -14
